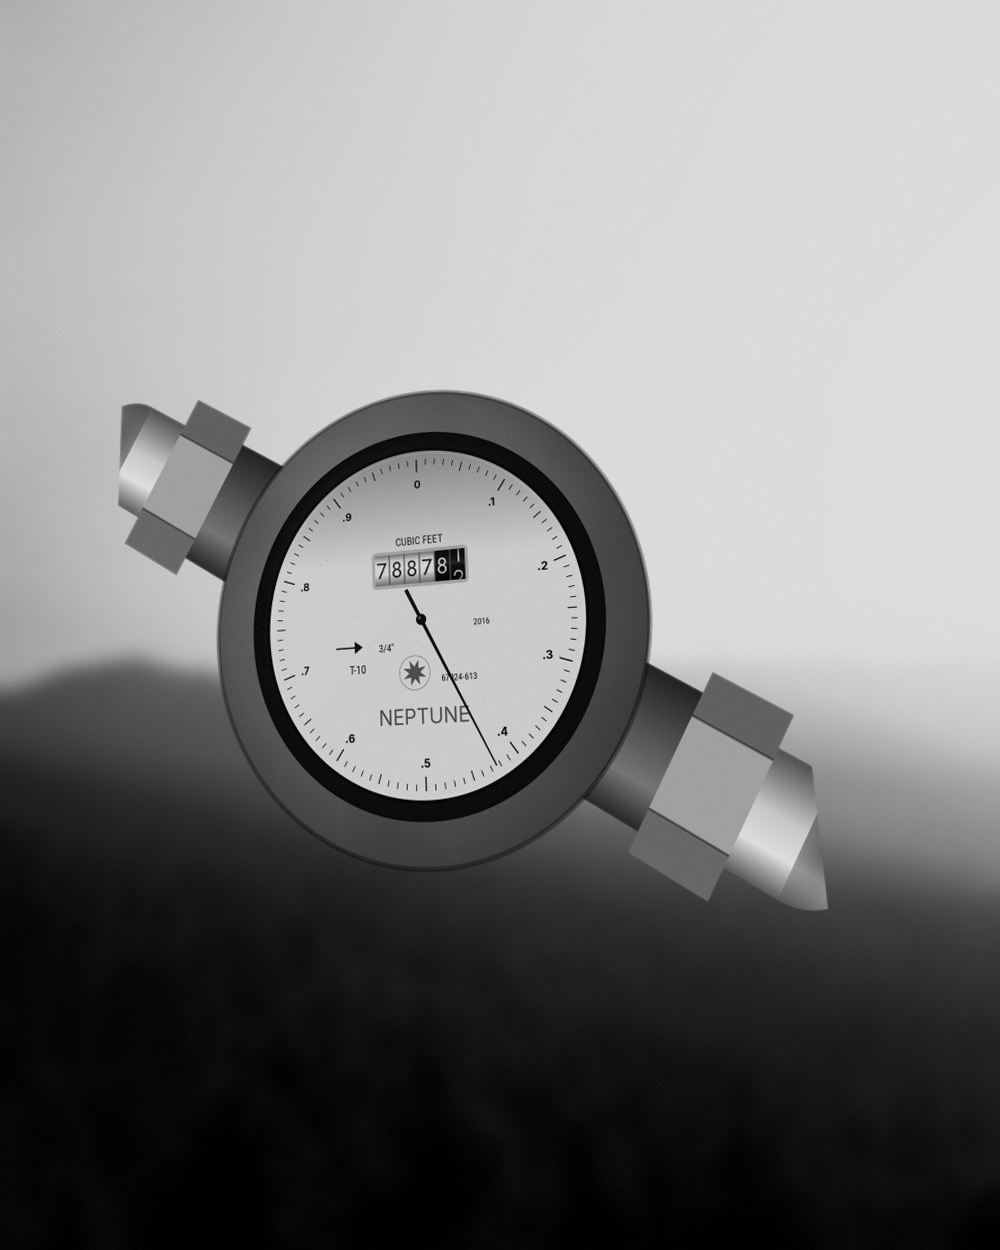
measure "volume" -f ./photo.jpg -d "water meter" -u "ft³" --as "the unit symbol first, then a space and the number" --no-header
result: ft³ 788781.42
